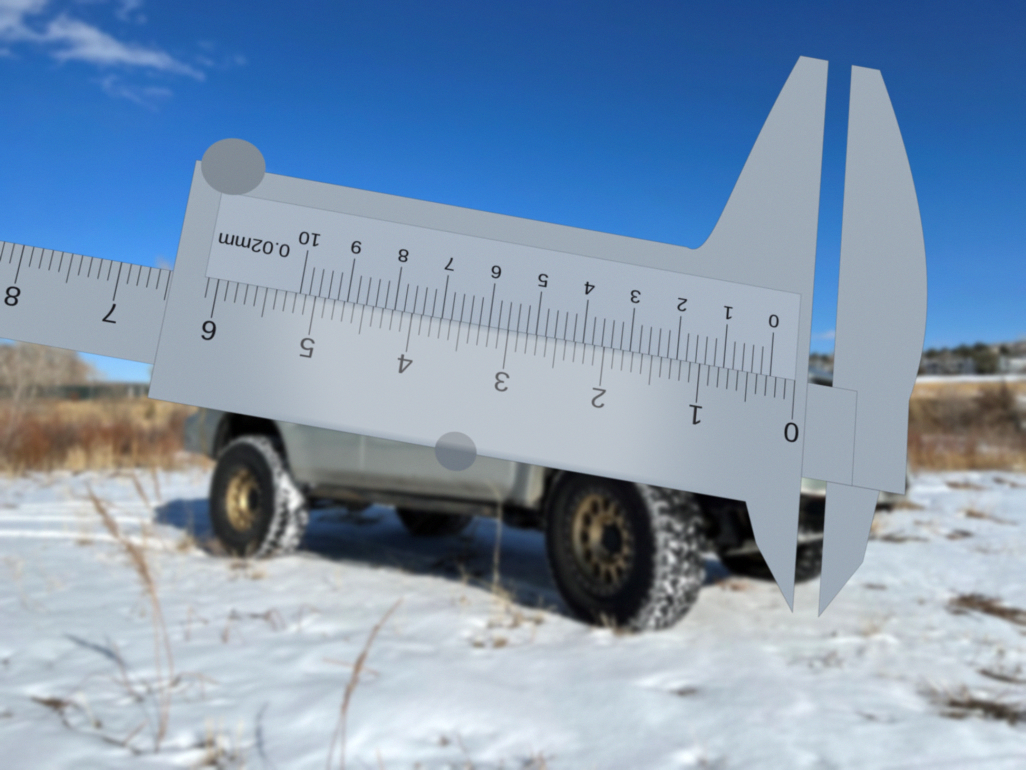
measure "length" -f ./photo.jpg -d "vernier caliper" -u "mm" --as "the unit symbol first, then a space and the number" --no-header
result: mm 2.6
